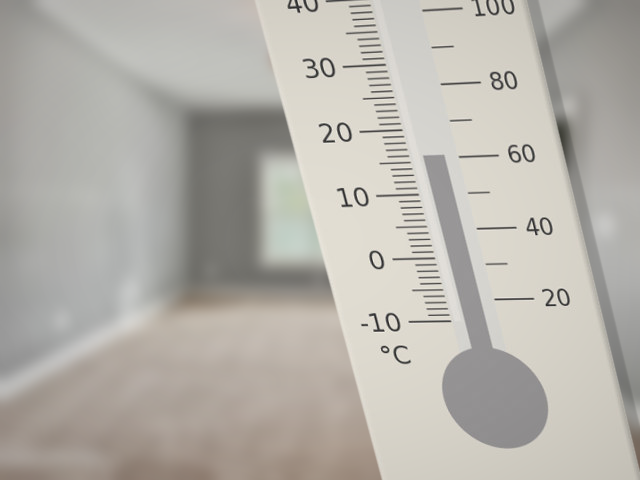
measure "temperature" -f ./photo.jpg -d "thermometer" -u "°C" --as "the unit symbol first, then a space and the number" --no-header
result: °C 16
